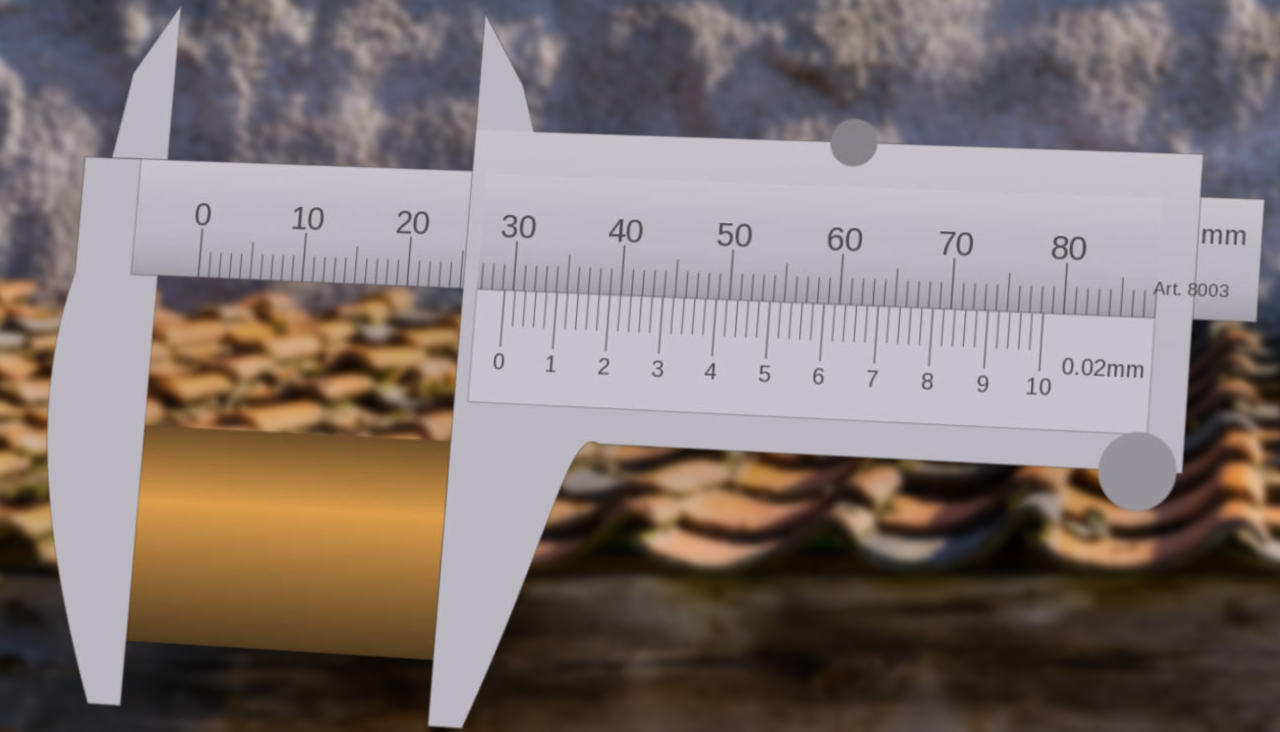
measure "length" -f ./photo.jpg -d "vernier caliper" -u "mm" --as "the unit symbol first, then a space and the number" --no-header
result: mm 29.2
